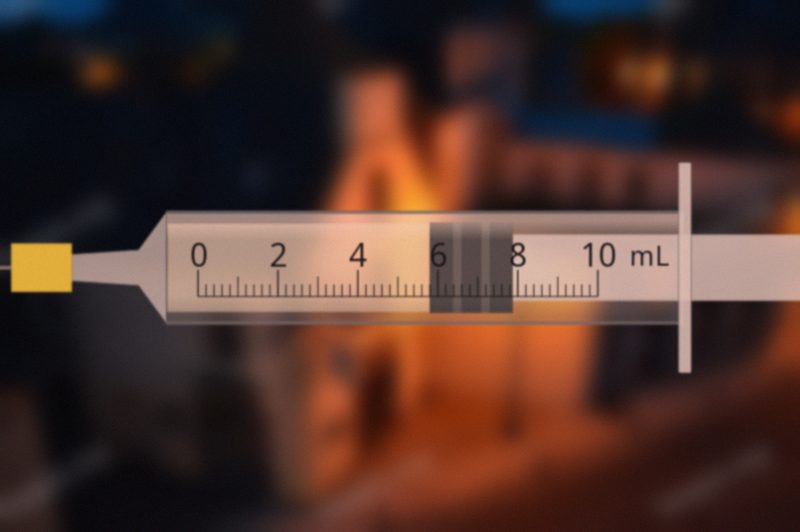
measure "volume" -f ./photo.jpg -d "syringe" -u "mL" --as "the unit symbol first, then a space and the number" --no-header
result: mL 5.8
